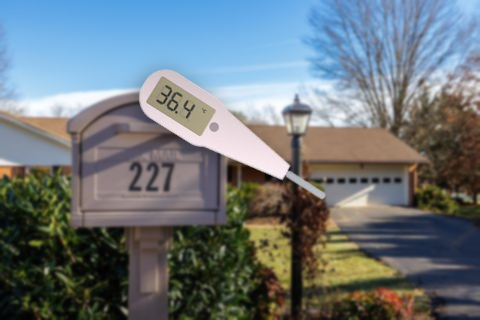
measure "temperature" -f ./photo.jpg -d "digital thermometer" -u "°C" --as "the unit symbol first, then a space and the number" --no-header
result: °C 36.4
